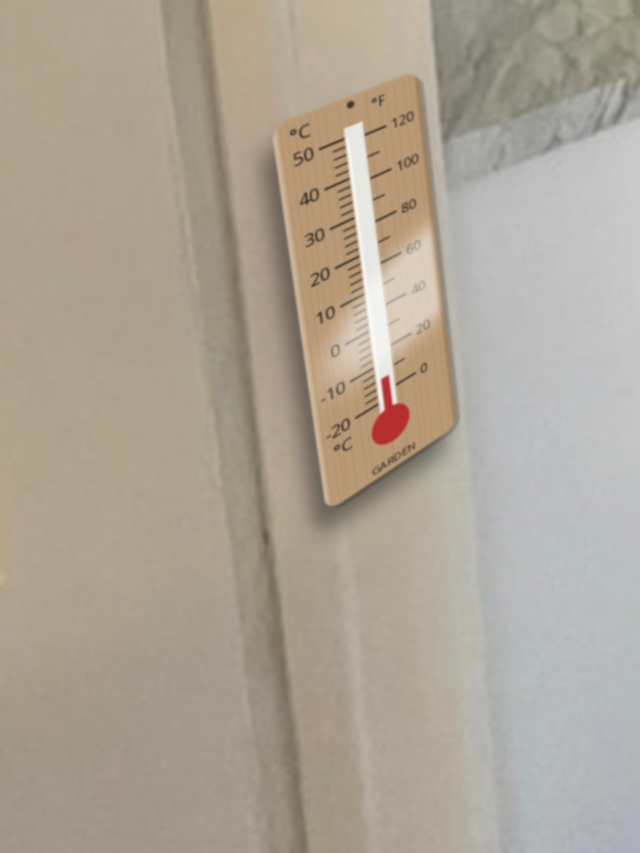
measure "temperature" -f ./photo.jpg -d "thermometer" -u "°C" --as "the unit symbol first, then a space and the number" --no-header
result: °C -14
